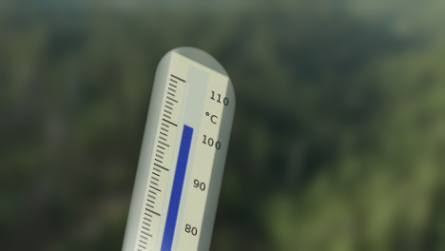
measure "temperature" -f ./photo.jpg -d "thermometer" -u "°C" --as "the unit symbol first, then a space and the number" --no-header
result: °C 101
